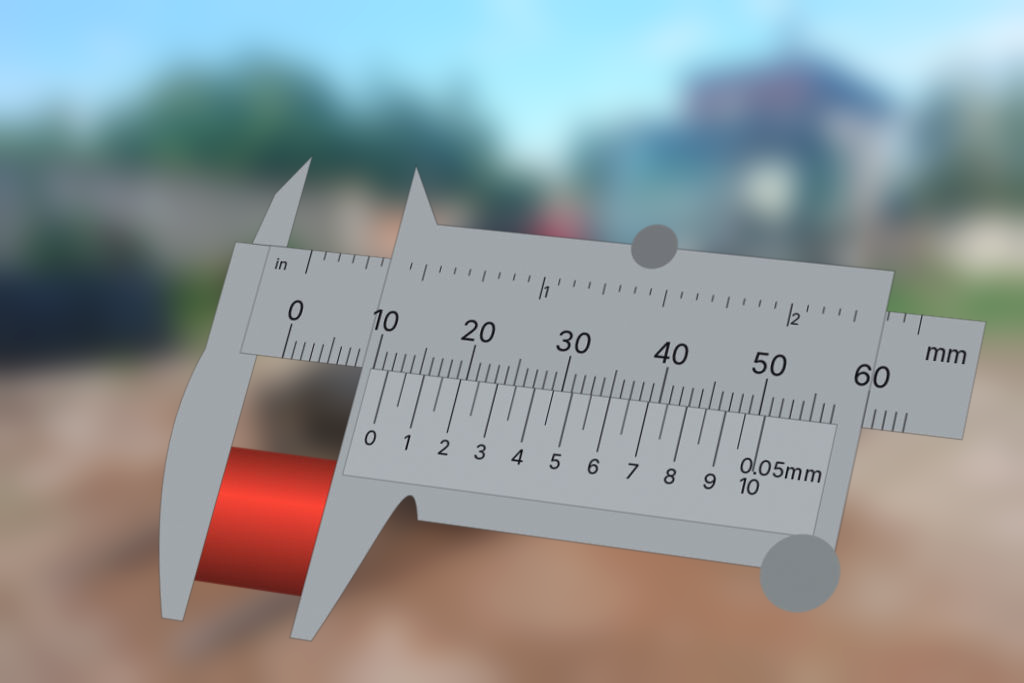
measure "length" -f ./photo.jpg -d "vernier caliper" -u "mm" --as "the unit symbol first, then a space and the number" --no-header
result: mm 11.6
